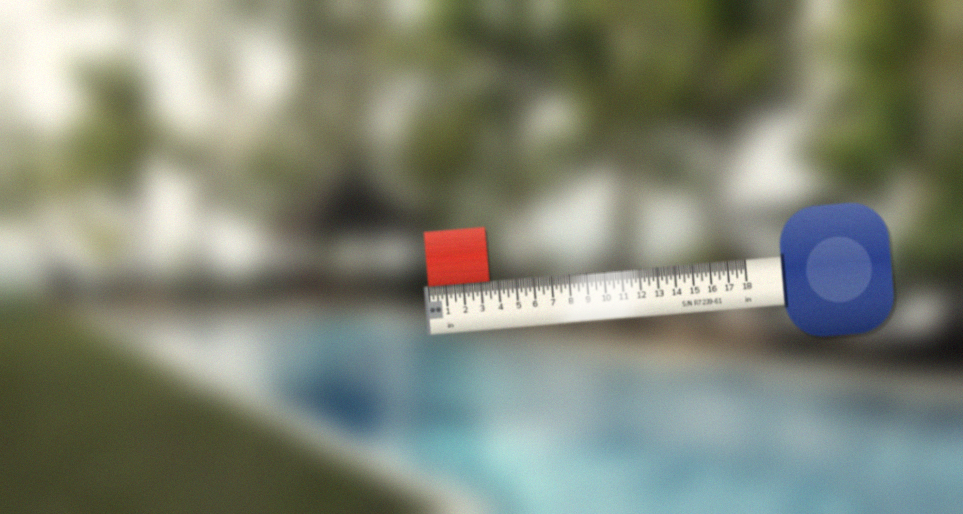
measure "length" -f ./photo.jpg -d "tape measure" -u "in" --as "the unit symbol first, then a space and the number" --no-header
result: in 3.5
